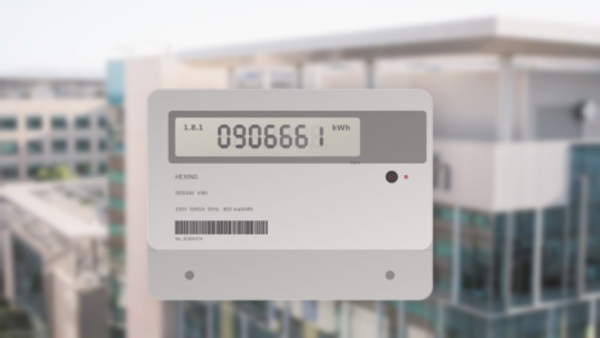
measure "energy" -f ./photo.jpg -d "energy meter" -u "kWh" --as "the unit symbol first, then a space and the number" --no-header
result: kWh 906661
